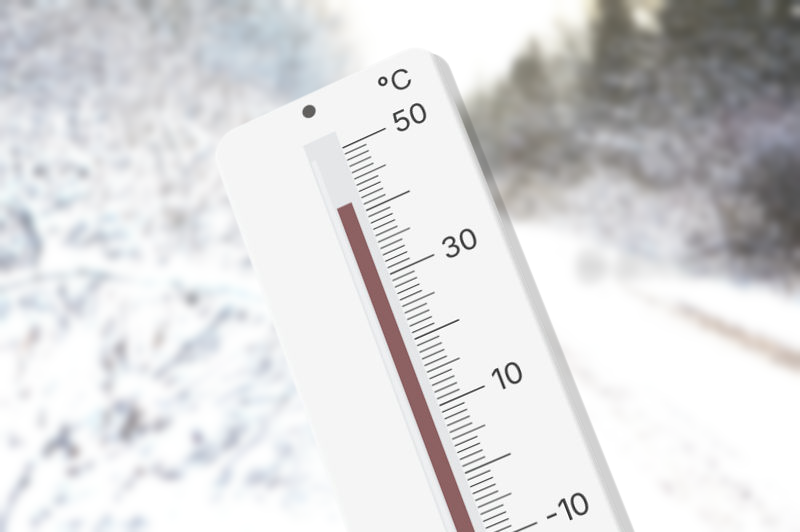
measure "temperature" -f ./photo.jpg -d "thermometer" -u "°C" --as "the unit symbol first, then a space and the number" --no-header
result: °C 42
